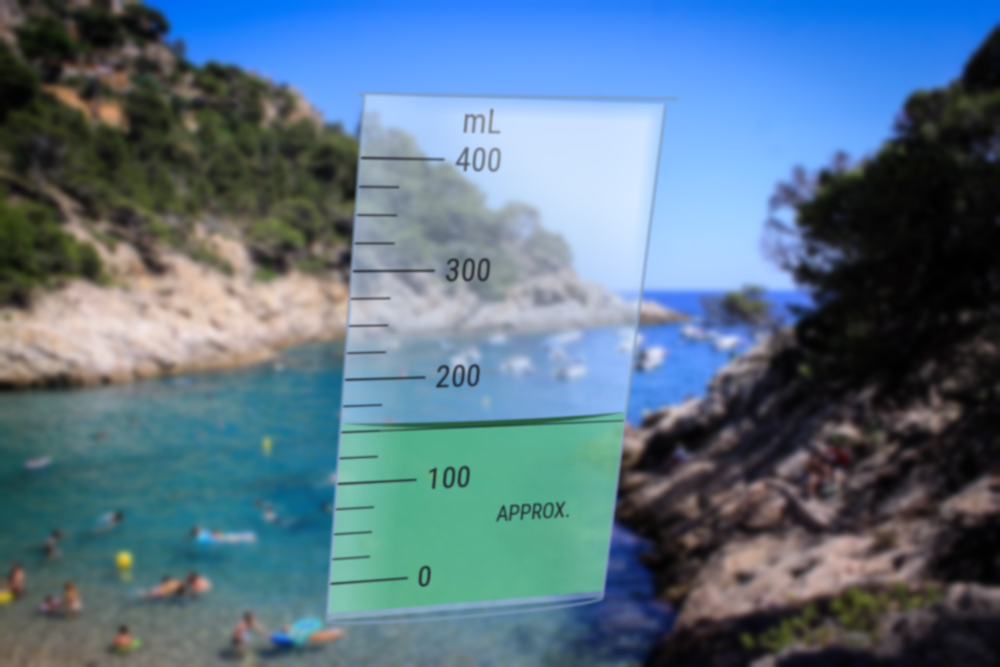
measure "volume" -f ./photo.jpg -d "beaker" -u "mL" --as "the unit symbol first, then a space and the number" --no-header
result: mL 150
